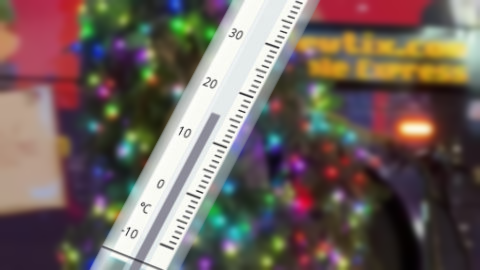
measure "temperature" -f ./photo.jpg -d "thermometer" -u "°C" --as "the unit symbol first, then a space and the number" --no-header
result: °C 15
